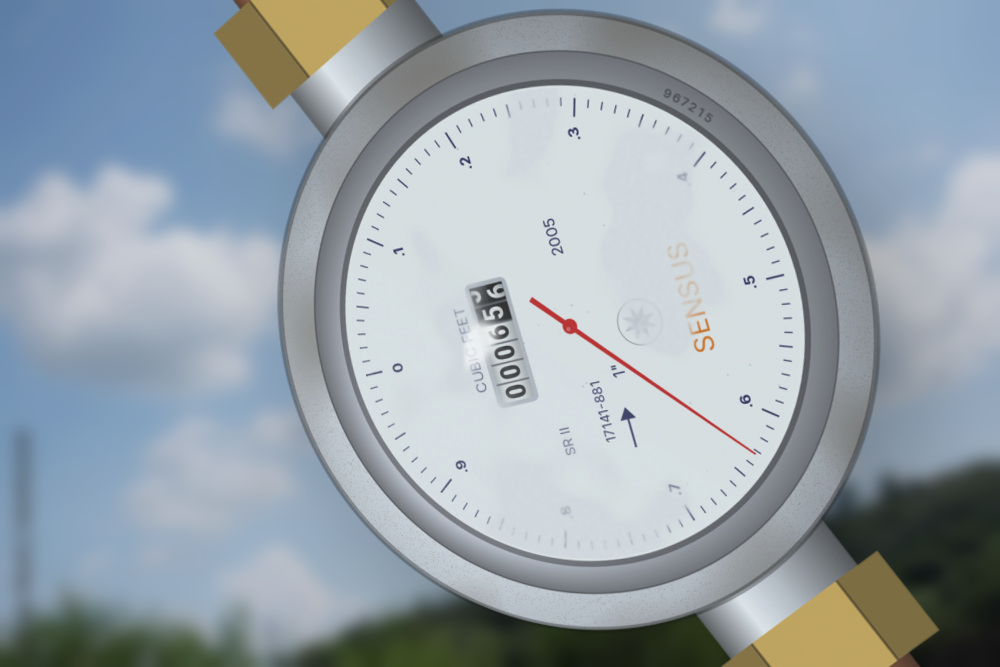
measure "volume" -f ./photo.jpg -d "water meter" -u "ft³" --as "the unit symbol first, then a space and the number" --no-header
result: ft³ 655.63
